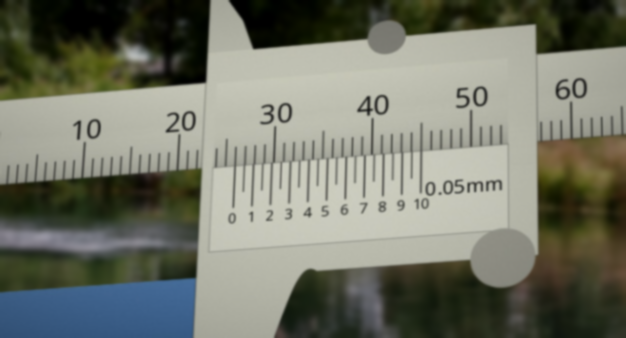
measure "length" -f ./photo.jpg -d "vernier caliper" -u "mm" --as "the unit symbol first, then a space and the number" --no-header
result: mm 26.0
